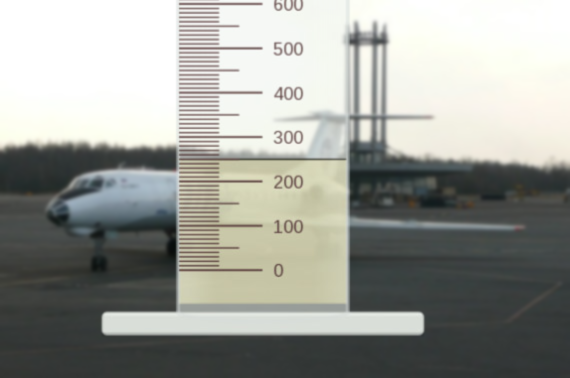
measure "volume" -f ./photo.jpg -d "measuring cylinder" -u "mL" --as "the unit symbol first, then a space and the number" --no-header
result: mL 250
